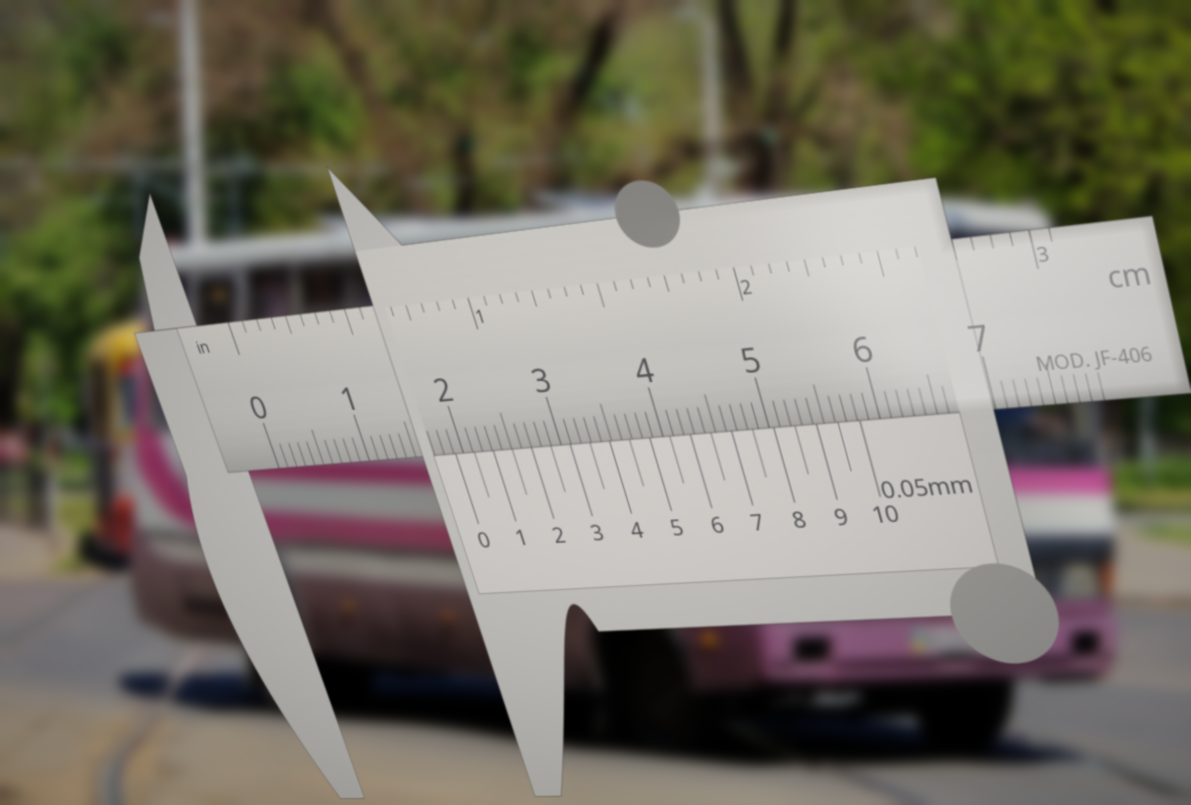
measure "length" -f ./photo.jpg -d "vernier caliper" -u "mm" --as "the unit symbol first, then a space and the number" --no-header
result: mm 19.2
